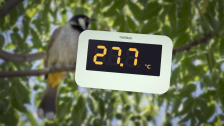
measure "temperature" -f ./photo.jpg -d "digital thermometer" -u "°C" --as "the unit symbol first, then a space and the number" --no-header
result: °C 27.7
